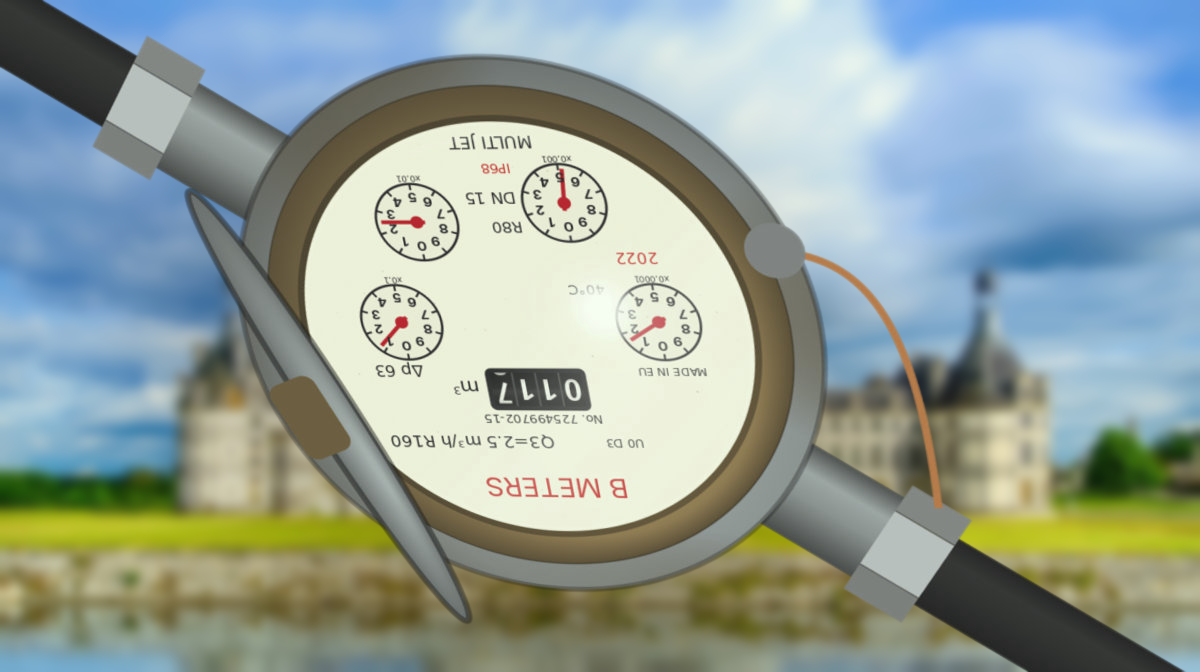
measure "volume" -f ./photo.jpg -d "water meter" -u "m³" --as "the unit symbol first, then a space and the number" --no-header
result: m³ 117.1251
